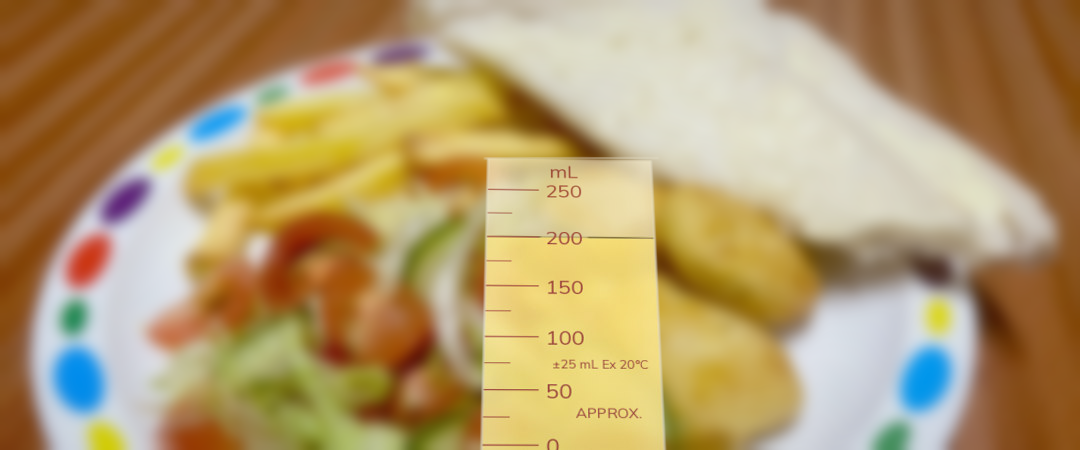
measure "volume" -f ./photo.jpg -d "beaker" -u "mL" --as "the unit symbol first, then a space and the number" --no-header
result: mL 200
